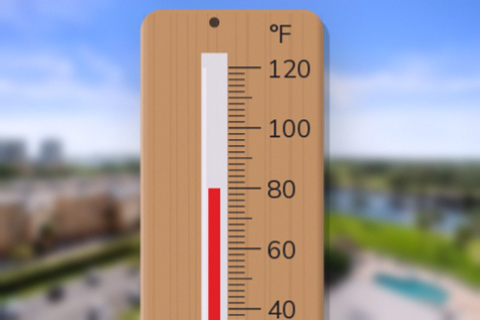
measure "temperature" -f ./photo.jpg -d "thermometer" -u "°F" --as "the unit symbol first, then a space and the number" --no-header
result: °F 80
